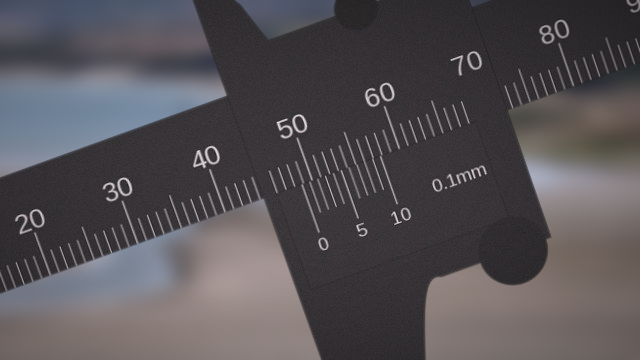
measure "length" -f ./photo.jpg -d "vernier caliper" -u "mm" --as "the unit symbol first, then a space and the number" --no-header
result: mm 48.8
